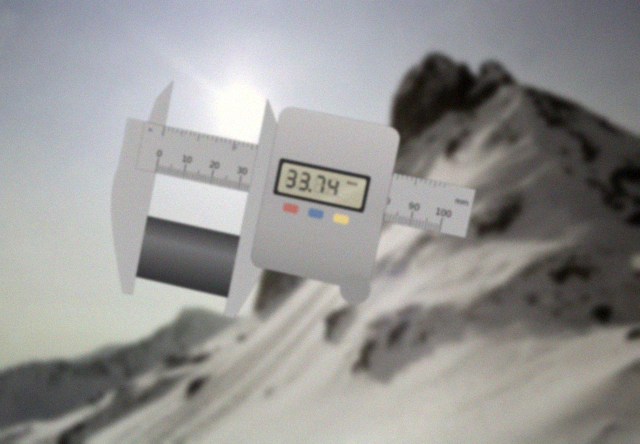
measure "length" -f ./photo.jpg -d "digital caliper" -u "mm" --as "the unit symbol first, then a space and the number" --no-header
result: mm 33.74
